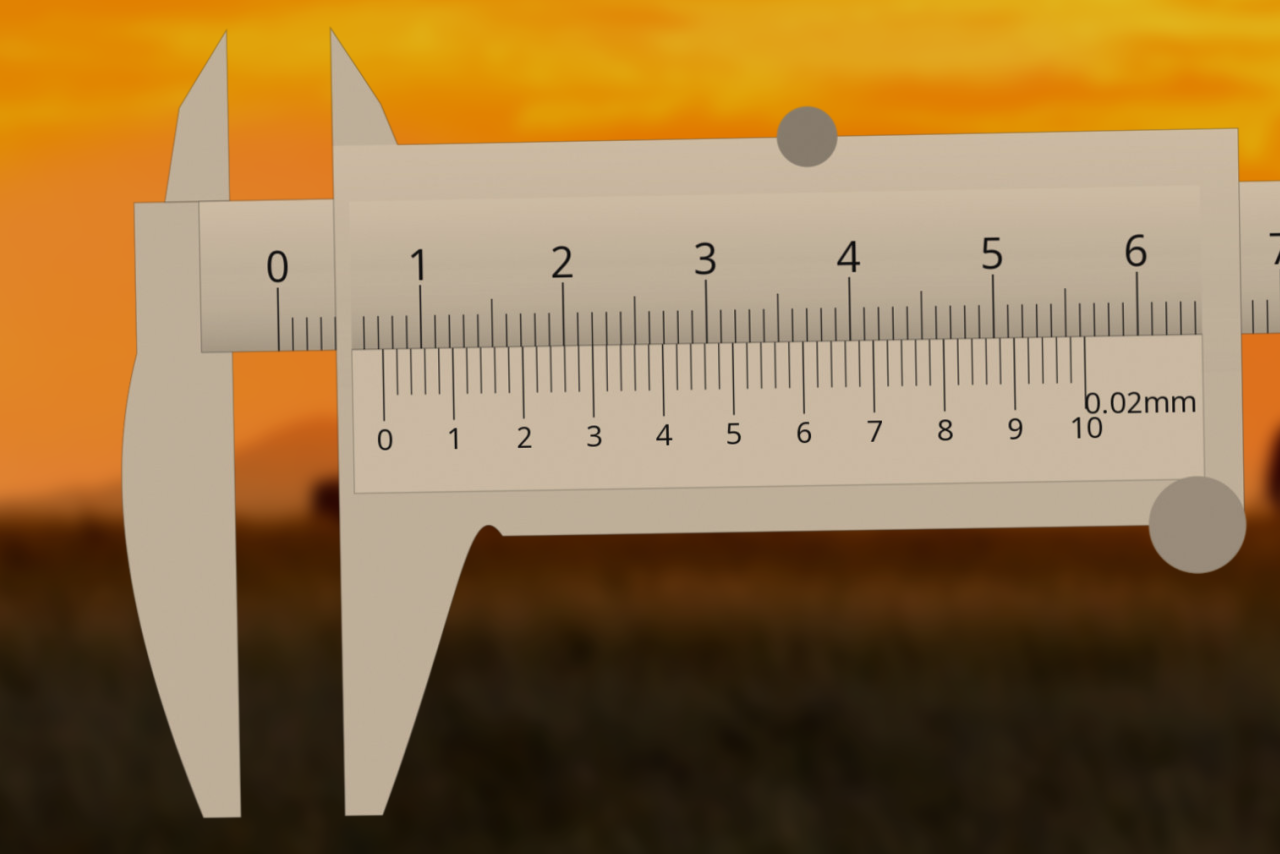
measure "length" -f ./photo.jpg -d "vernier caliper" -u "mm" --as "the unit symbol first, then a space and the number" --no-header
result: mm 7.3
